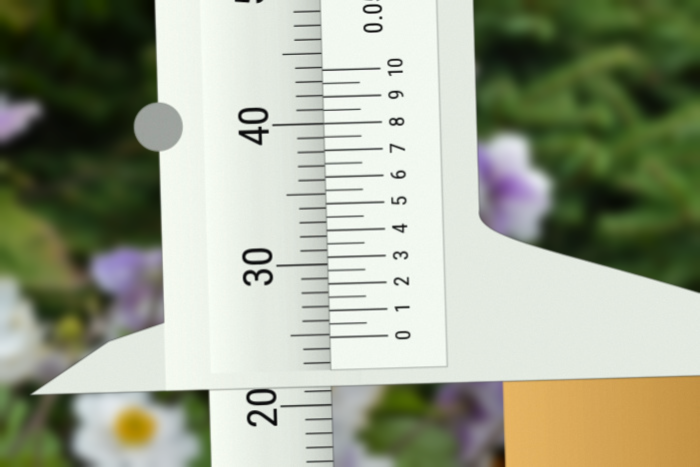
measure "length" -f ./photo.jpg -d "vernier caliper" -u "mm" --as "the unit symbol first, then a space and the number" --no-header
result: mm 24.8
